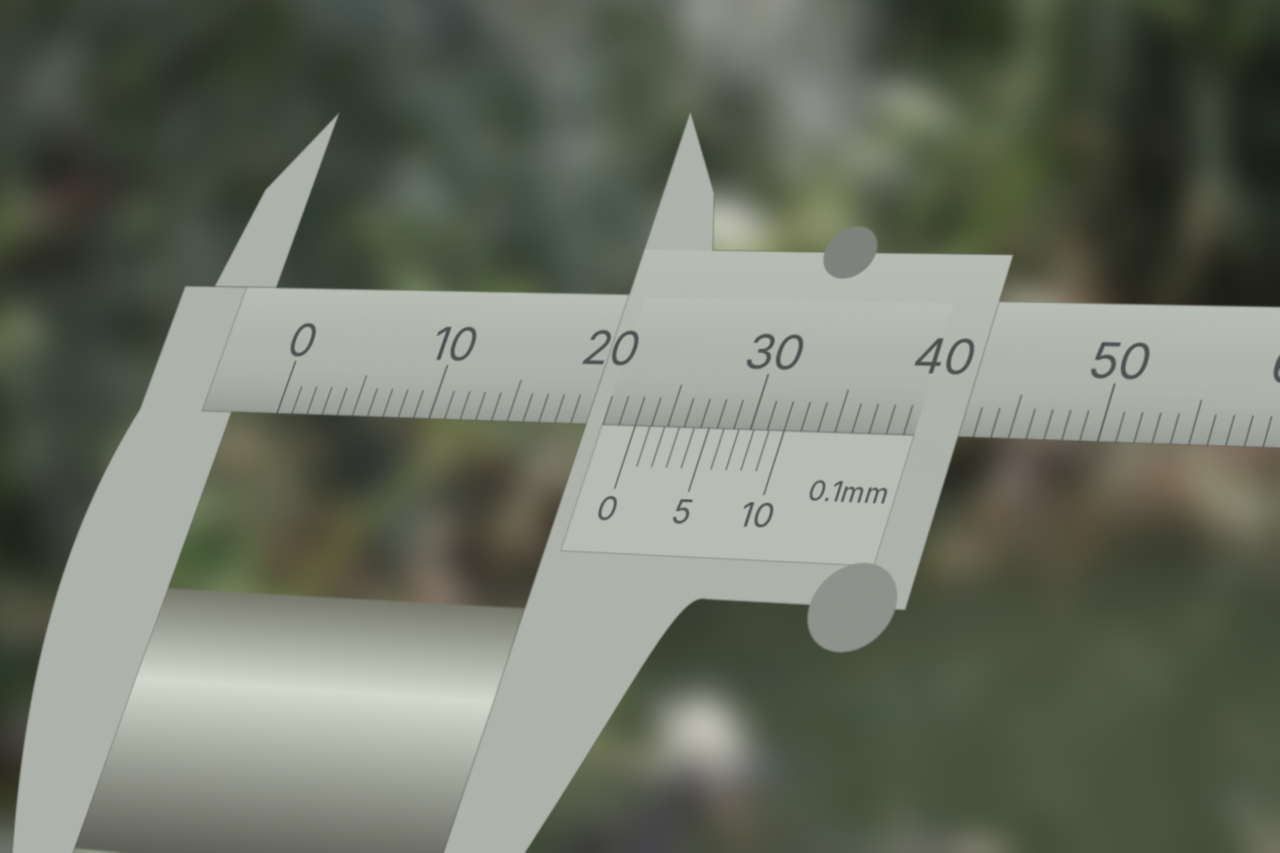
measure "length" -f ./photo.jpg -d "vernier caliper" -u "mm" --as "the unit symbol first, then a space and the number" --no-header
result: mm 23.0
